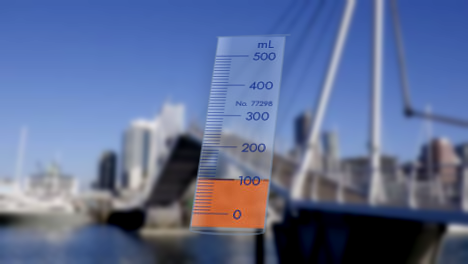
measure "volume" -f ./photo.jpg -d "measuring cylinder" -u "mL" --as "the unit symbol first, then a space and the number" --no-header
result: mL 100
